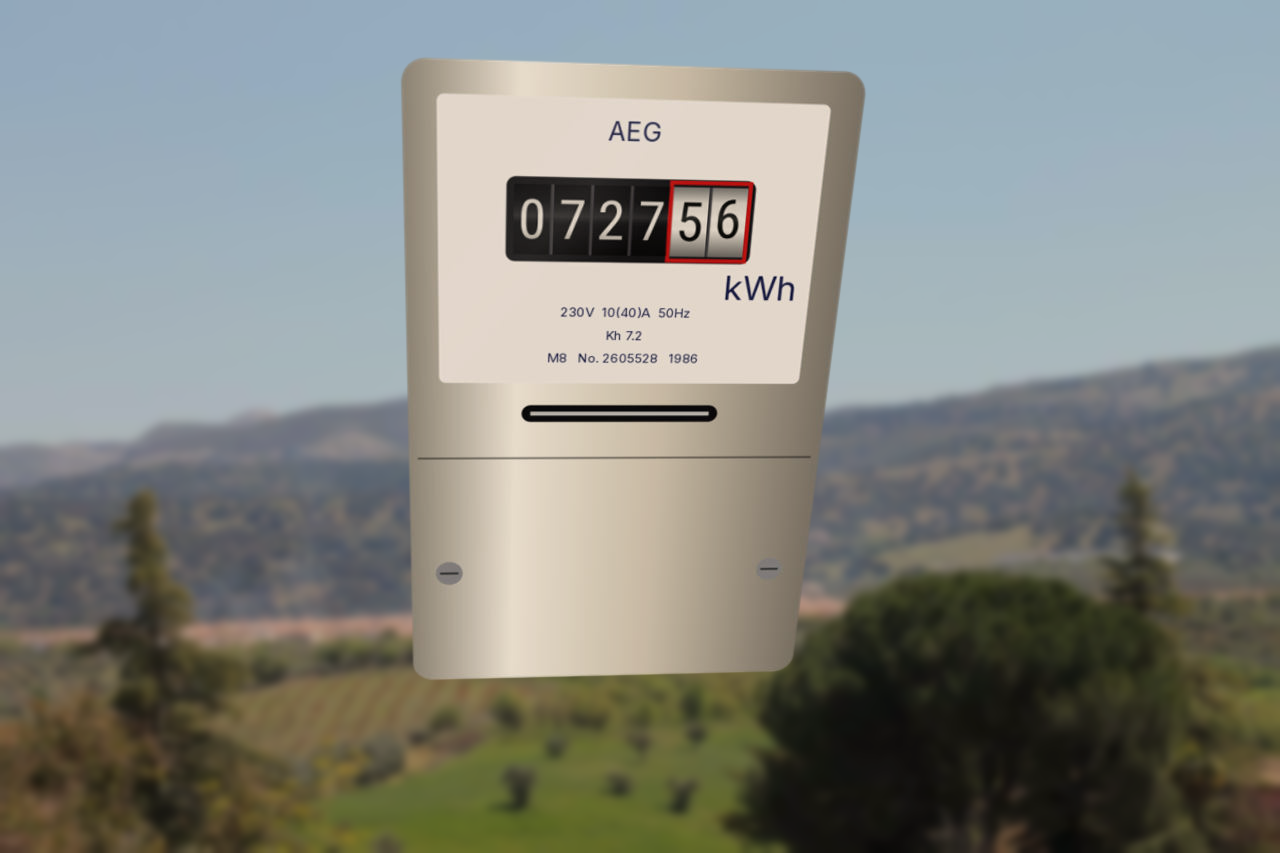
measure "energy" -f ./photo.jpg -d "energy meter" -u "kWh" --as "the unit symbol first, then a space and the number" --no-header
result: kWh 727.56
